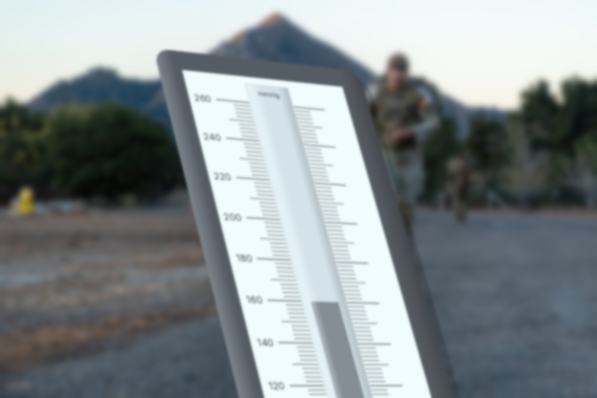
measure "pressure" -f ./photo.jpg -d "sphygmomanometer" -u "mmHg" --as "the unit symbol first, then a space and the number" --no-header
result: mmHg 160
